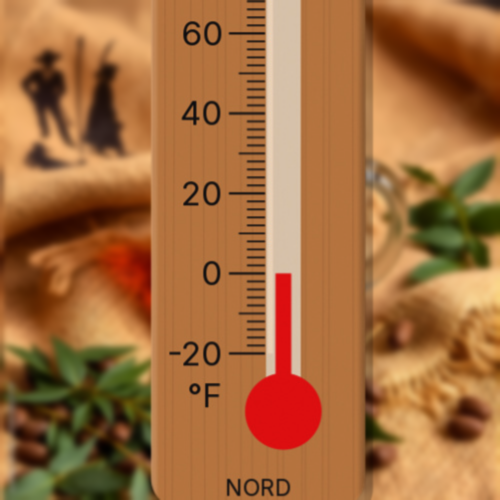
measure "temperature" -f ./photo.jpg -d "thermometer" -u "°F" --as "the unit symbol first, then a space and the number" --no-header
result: °F 0
